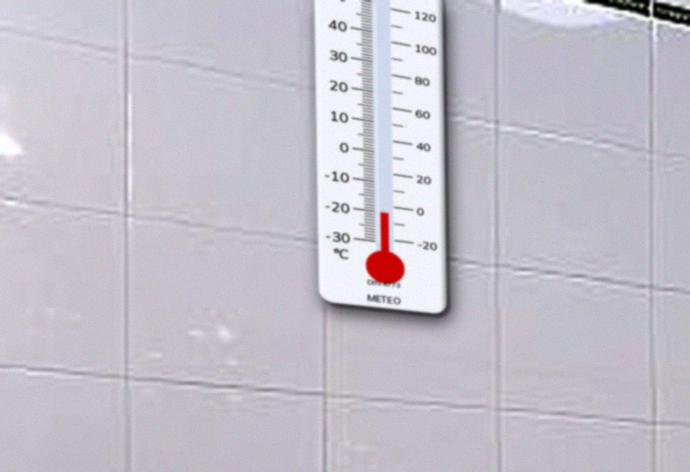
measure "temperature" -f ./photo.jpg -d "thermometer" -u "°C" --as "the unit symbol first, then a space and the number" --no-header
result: °C -20
